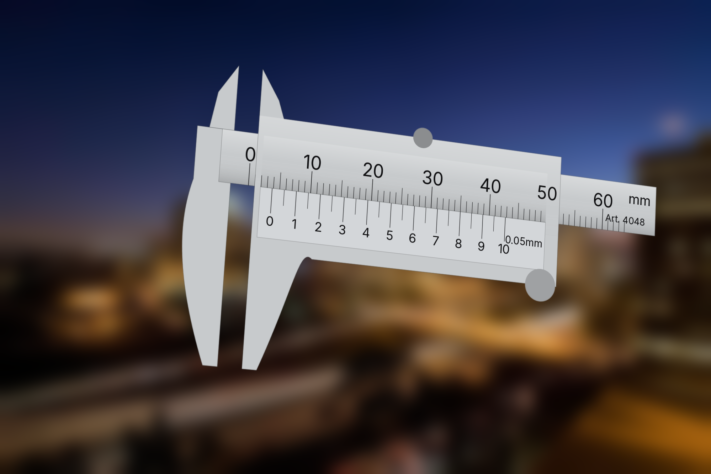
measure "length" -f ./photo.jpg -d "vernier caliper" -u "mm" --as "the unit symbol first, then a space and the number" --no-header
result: mm 3.8
